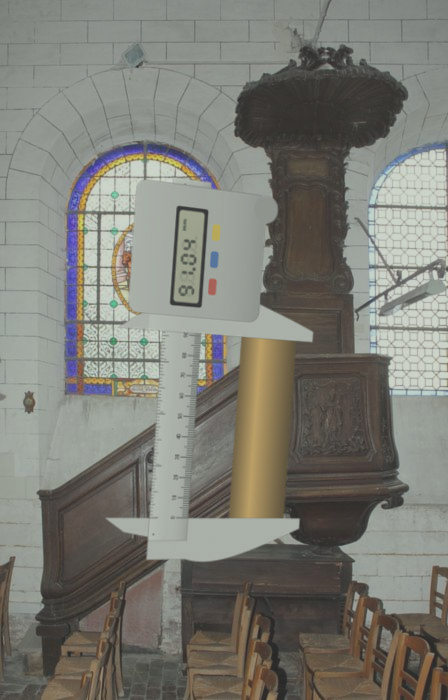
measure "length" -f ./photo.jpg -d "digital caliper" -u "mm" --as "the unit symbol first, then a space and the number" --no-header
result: mm 91.04
